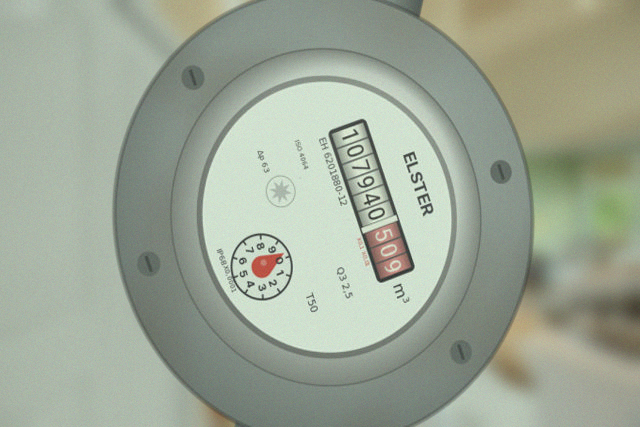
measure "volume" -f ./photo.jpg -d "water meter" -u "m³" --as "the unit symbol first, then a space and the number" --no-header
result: m³ 107940.5089
